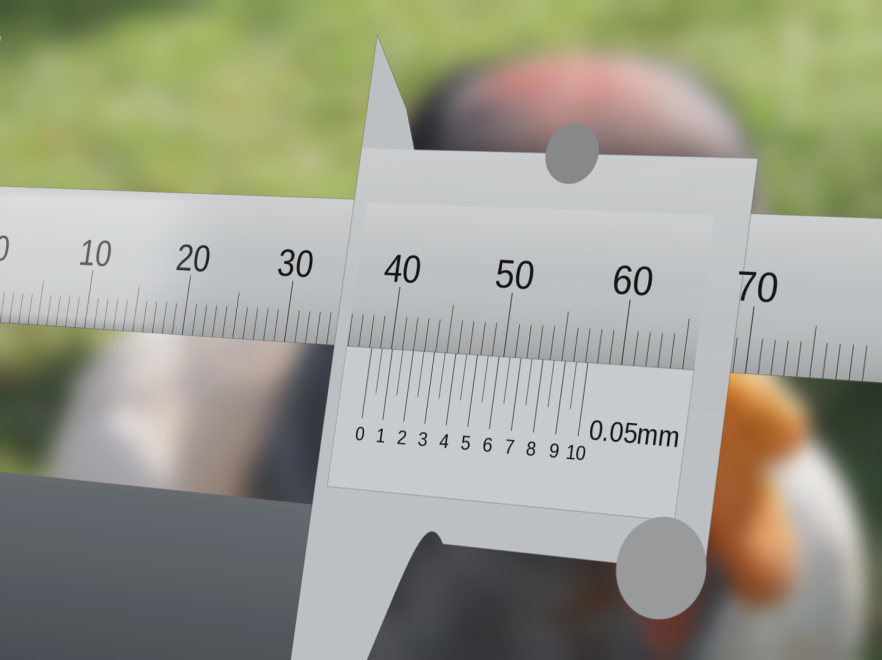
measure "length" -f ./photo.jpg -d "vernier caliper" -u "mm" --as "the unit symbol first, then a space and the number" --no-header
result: mm 38.2
